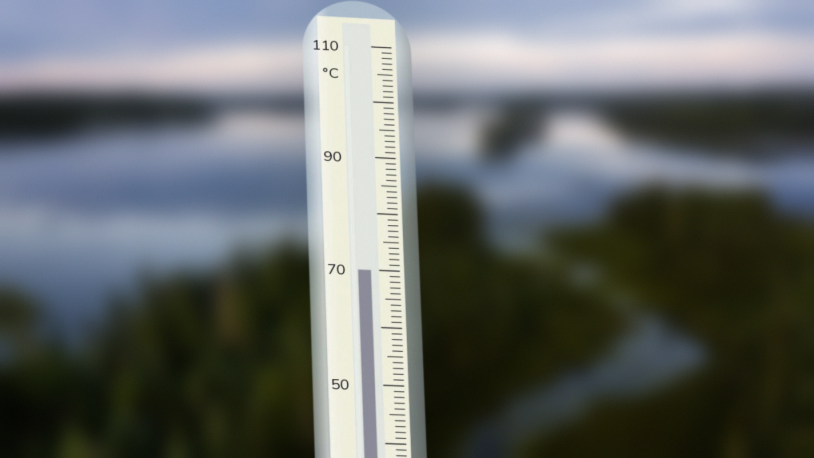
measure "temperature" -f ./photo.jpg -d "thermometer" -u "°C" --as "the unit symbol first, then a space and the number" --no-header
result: °C 70
